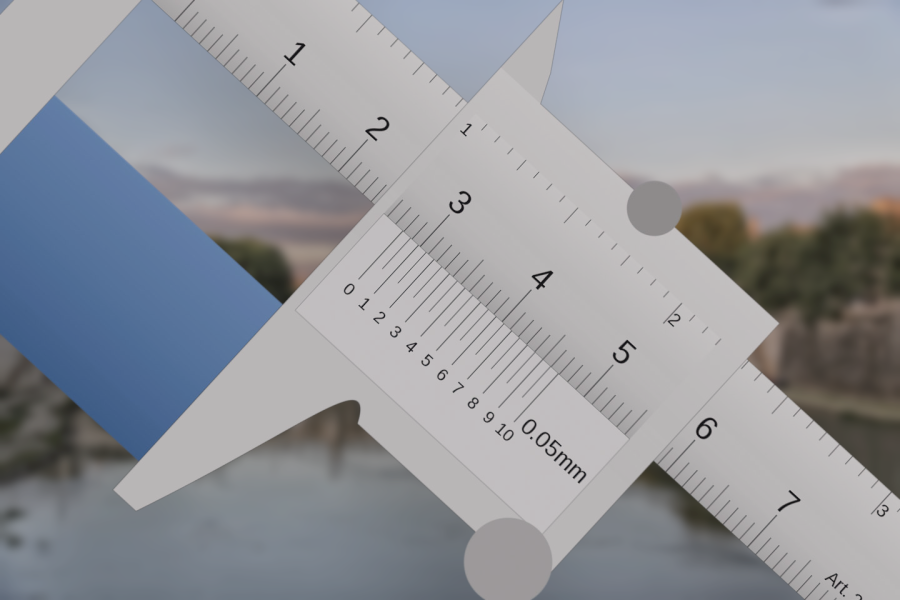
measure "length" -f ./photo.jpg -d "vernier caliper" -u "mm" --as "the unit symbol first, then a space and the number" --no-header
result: mm 27.9
